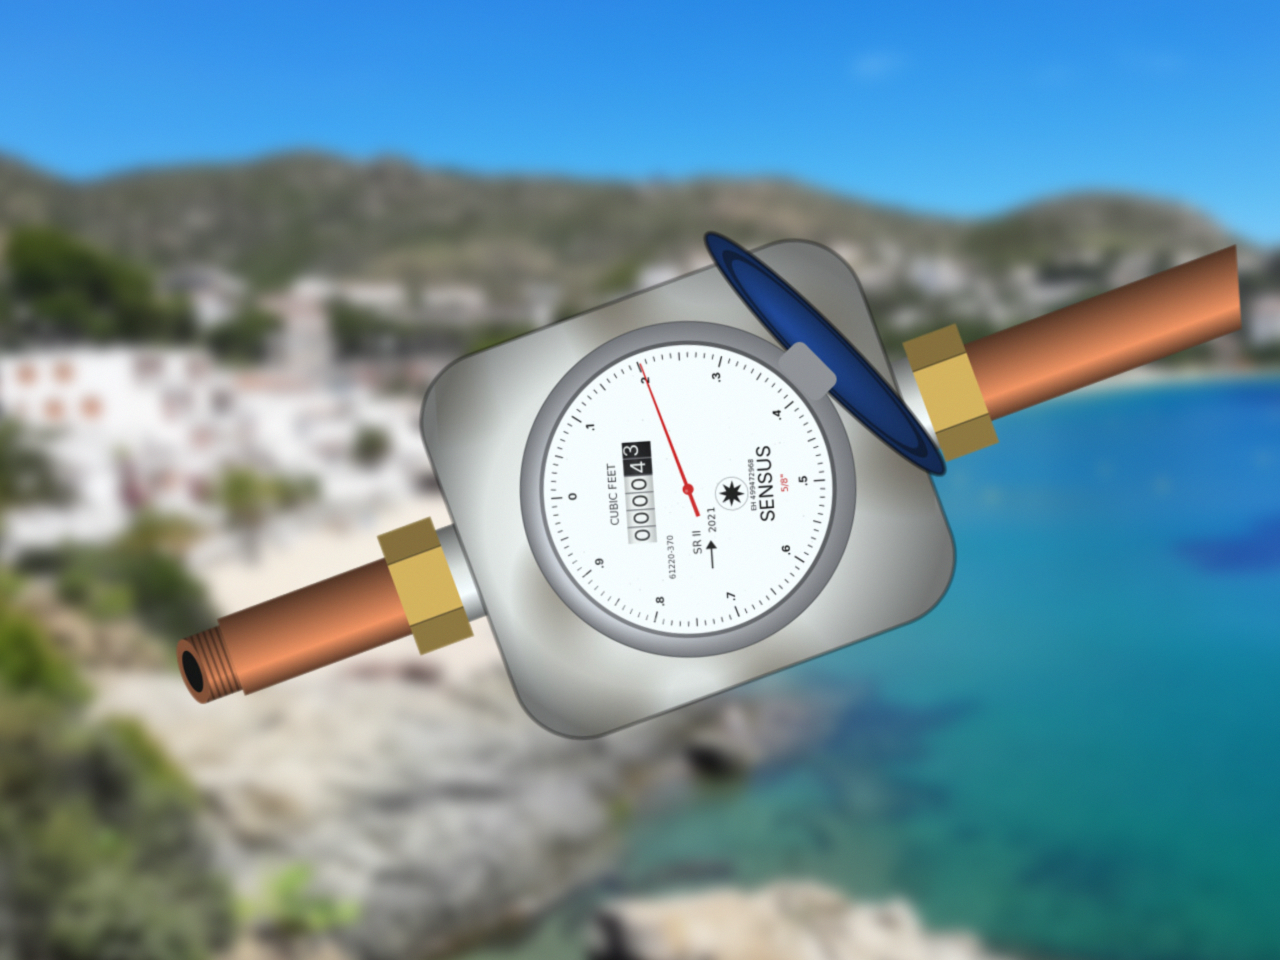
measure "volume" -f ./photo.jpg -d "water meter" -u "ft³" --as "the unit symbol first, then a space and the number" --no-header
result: ft³ 43.20
